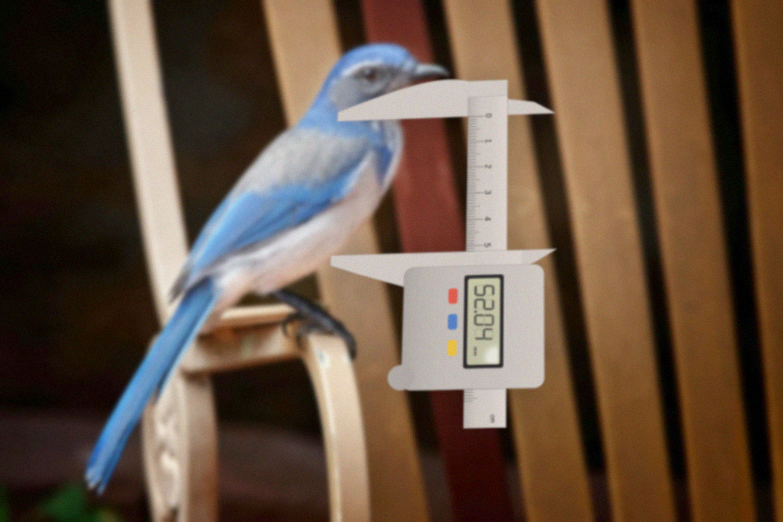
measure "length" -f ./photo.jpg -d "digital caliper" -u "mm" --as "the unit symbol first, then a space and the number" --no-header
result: mm 52.04
